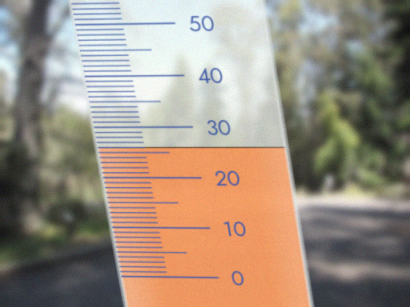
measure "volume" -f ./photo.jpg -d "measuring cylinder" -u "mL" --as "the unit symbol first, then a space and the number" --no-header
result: mL 26
